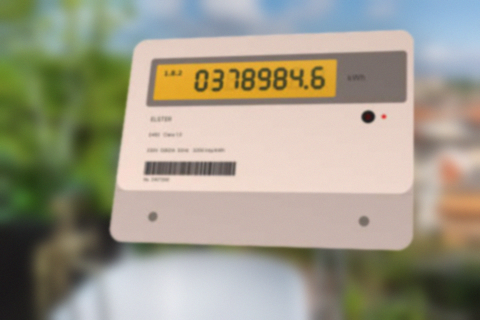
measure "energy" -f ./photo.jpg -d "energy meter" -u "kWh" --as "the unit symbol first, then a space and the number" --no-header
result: kWh 378984.6
